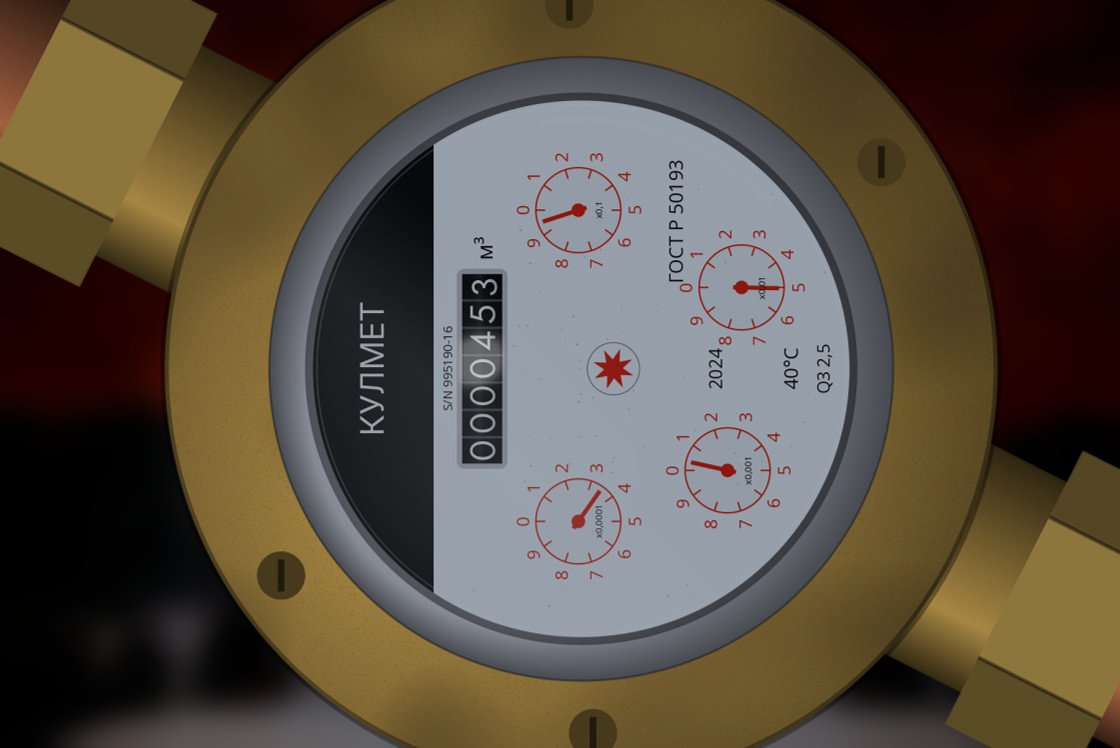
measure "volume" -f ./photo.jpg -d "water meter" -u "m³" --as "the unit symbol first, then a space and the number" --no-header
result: m³ 452.9503
